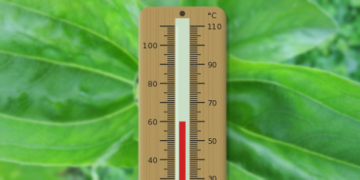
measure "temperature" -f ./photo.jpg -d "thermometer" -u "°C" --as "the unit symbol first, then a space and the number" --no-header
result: °C 60
